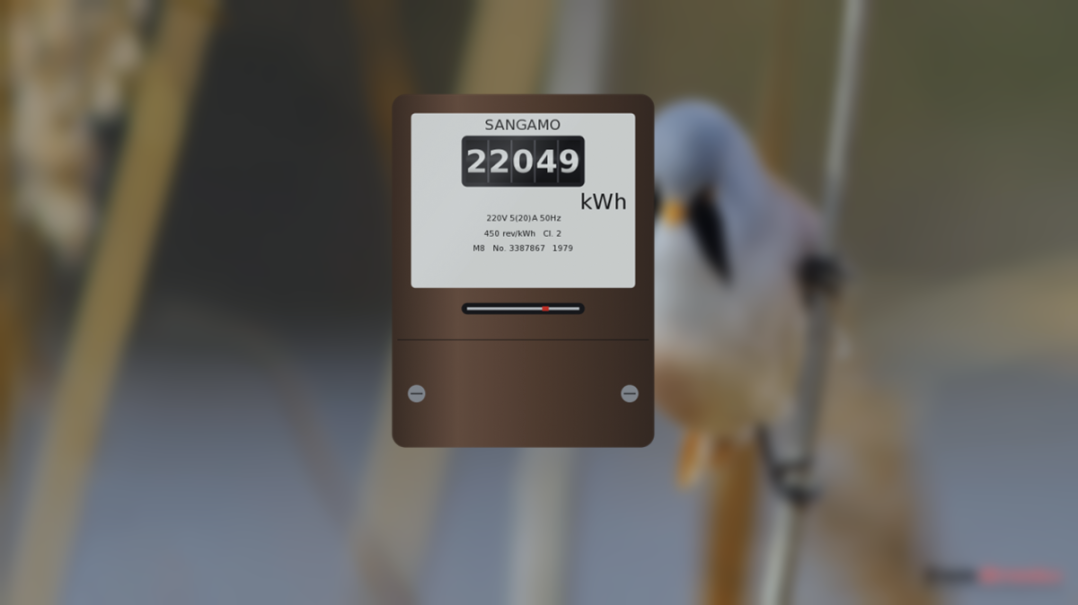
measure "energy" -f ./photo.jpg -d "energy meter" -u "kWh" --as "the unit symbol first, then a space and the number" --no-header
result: kWh 22049
